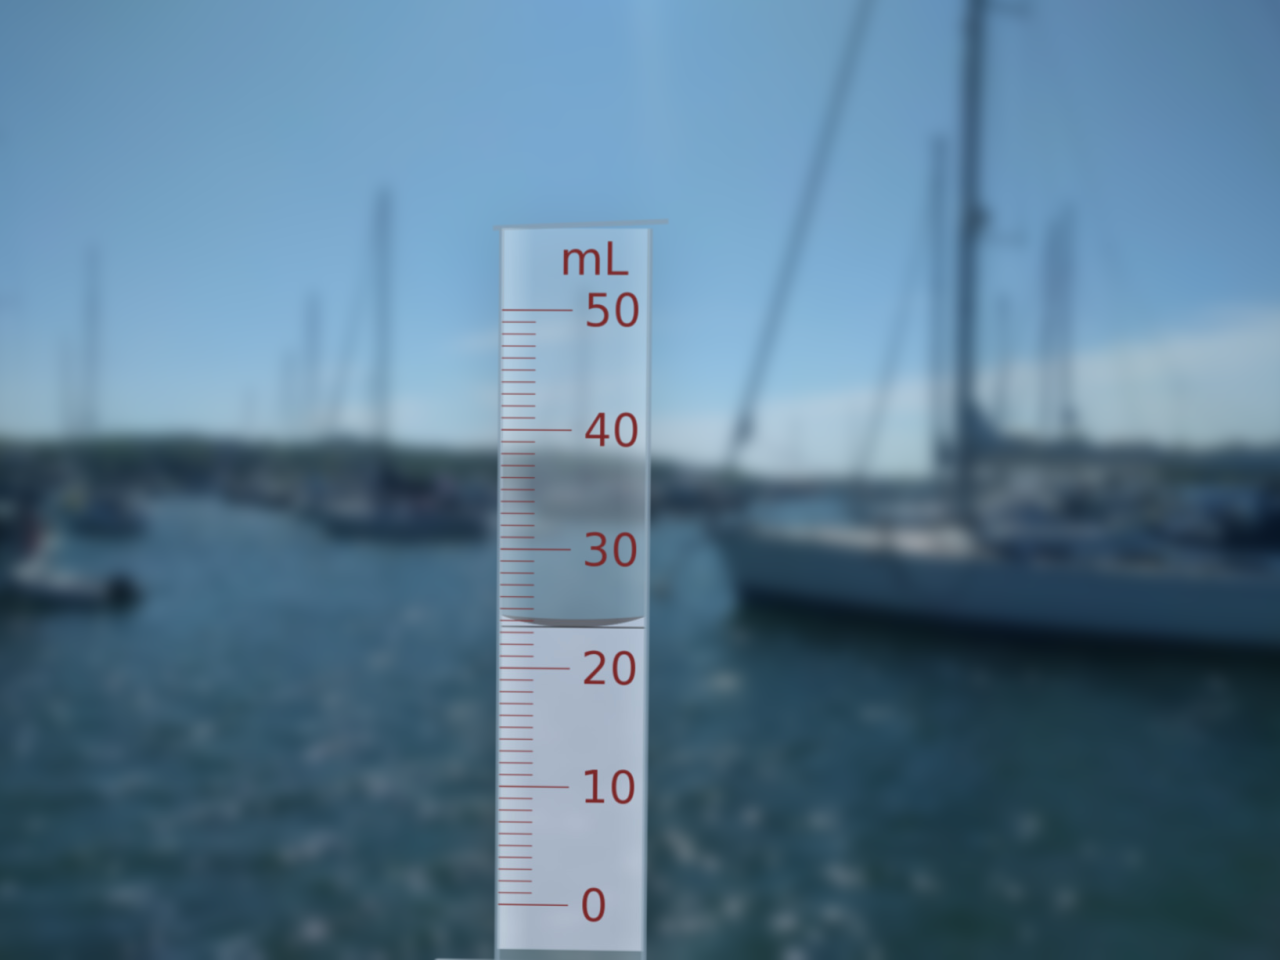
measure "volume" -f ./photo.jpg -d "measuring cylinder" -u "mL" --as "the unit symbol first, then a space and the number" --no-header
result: mL 23.5
